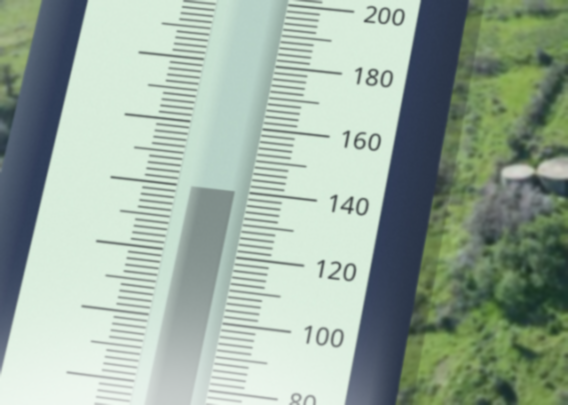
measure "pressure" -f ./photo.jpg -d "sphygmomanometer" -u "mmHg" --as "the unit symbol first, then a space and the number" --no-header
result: mmHg 140
